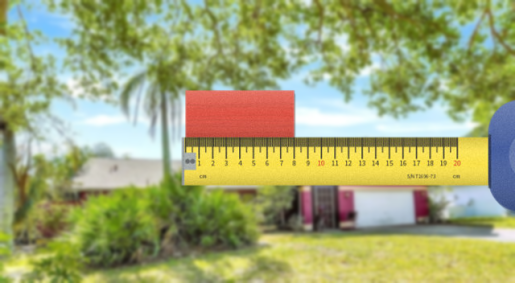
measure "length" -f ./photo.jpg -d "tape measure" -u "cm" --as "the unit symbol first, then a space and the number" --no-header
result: cm 8
